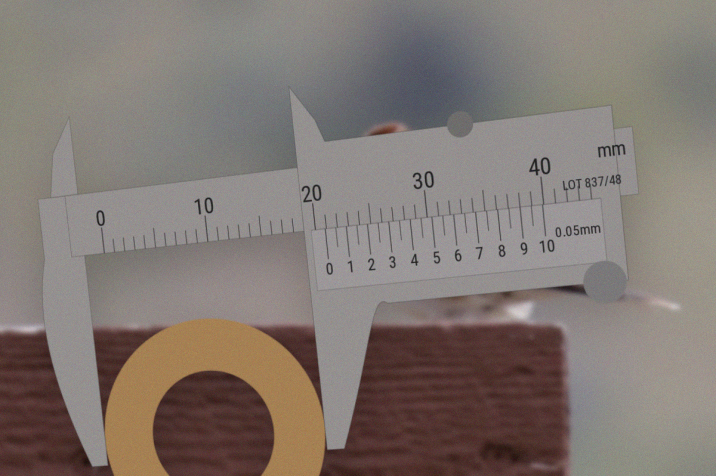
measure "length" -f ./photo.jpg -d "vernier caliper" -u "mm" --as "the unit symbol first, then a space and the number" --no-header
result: mm 20.9
